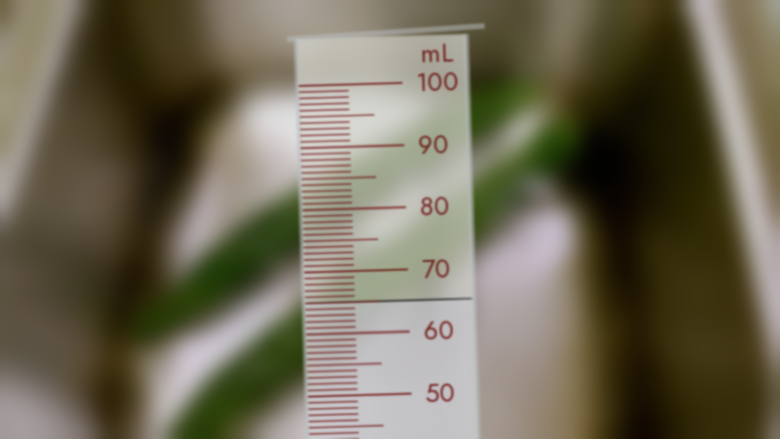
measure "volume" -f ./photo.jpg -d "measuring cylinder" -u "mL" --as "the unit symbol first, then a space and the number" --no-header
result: mL 65
